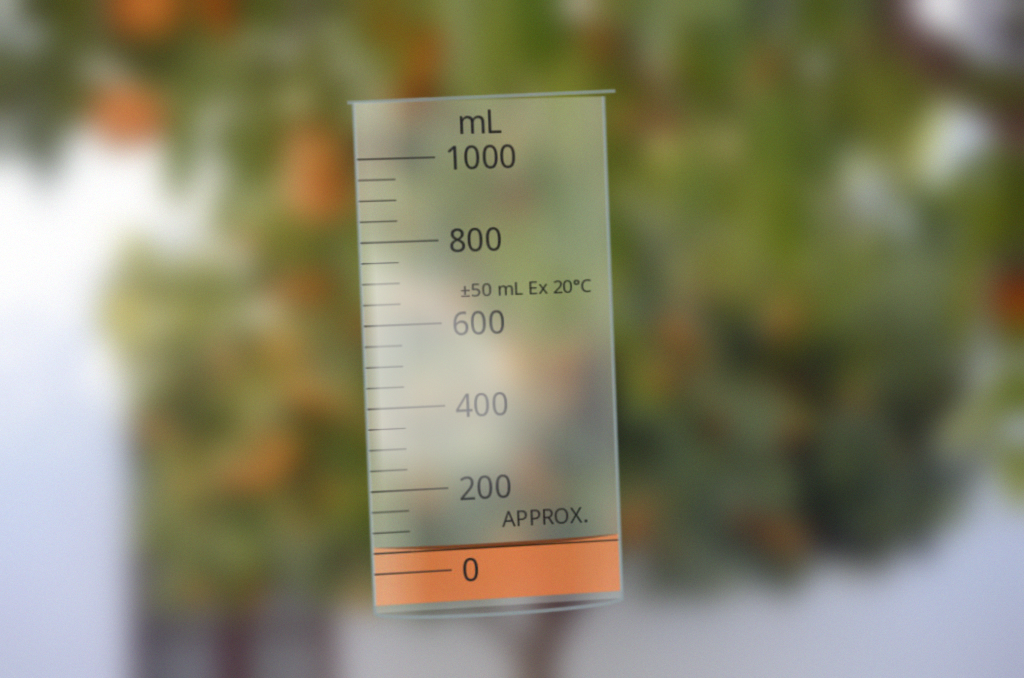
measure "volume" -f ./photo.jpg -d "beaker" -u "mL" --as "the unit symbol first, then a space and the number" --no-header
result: mL 50
